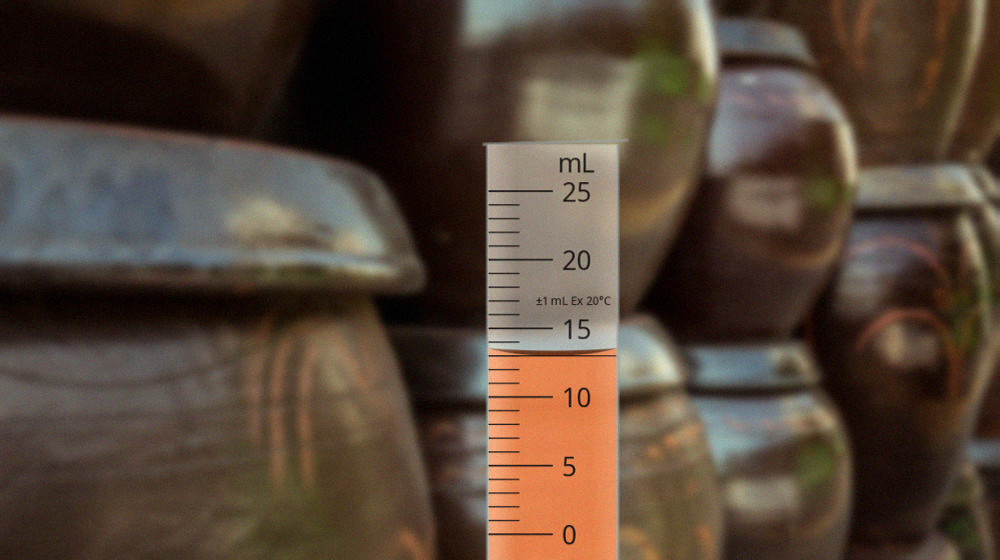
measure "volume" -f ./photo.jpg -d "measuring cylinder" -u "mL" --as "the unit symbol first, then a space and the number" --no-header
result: mL 13
